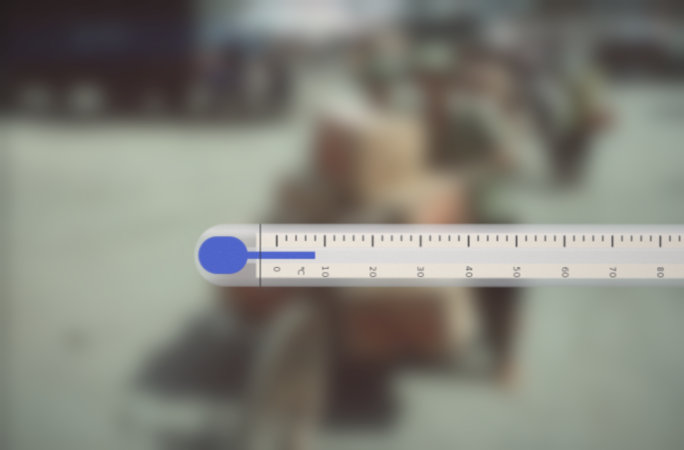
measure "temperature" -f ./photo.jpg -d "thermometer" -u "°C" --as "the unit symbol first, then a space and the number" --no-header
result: °C 8
